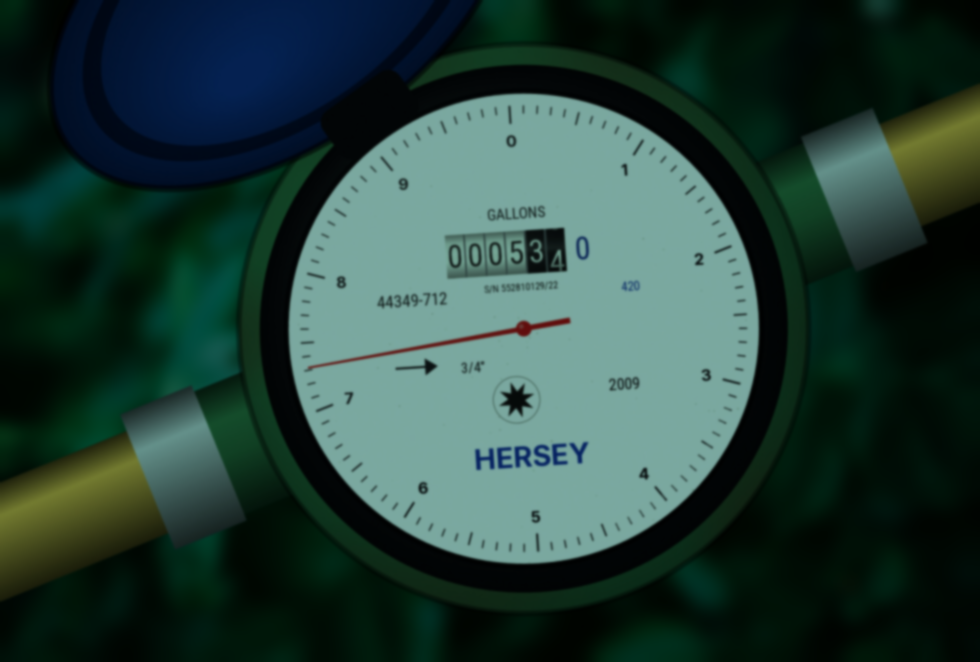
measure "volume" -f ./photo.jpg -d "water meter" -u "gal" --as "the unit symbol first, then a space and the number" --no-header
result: gal 5337.3
